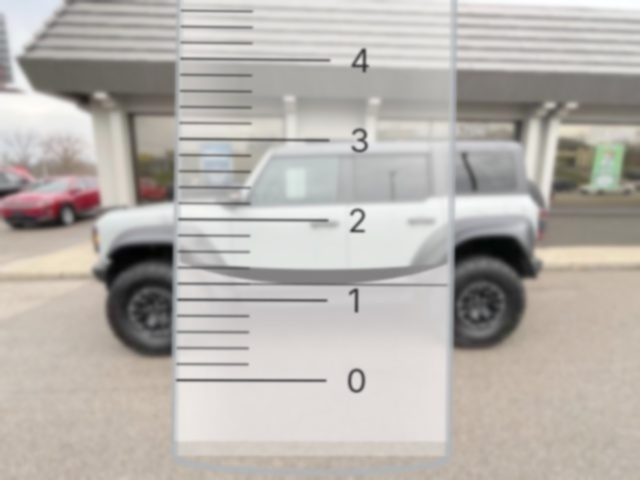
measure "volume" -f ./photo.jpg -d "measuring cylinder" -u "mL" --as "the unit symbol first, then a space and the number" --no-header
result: mL 1.2
